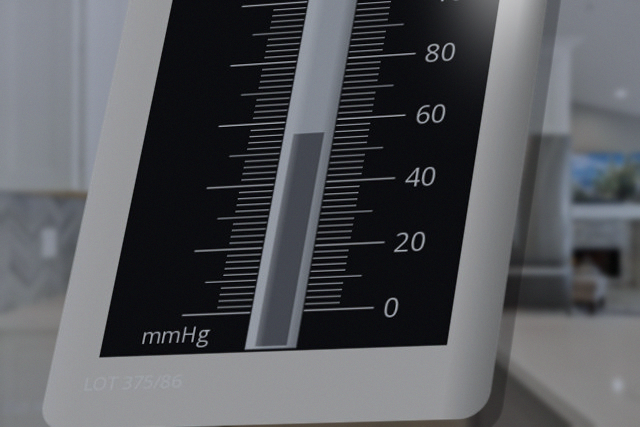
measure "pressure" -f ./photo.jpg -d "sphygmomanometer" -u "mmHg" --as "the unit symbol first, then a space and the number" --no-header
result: mmHg 56
